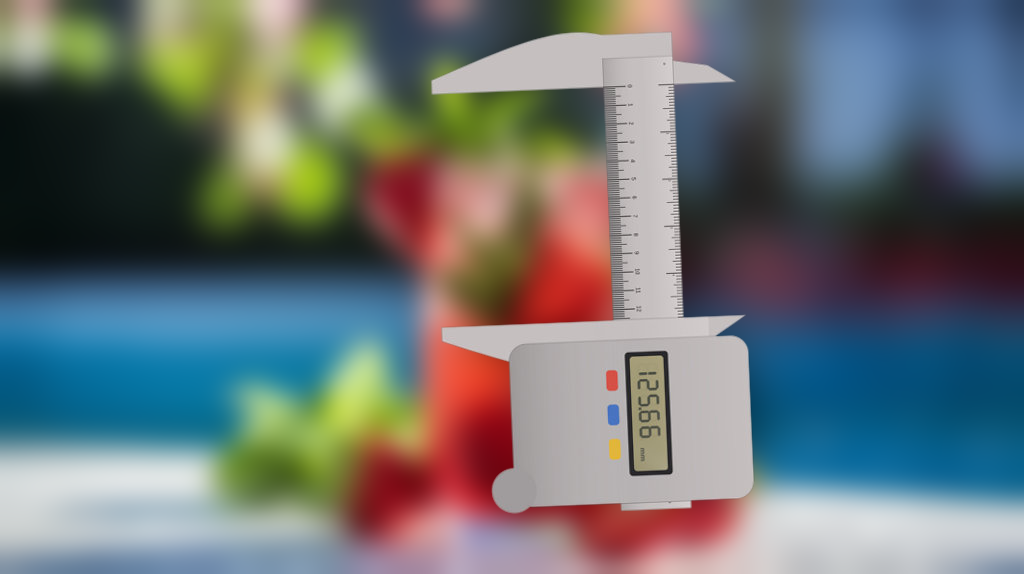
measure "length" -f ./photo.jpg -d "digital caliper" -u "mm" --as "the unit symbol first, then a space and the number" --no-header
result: mm 125.66
